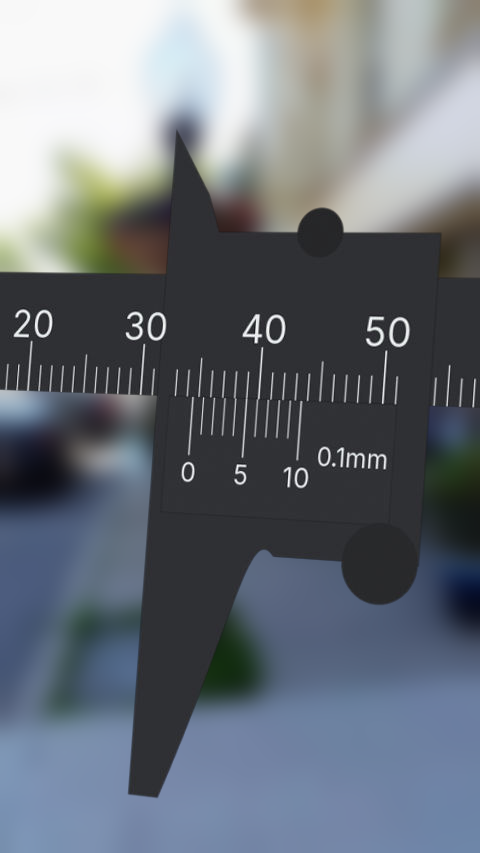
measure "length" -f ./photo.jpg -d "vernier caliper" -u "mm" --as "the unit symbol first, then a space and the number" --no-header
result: mm 34.5
